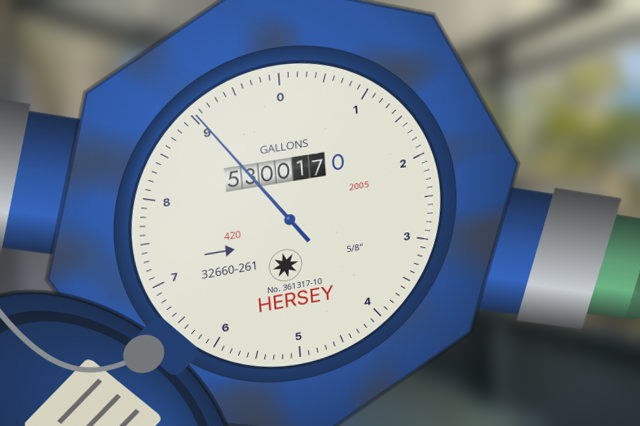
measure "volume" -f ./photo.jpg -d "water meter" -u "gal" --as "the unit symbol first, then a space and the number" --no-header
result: gal 5300169.0
